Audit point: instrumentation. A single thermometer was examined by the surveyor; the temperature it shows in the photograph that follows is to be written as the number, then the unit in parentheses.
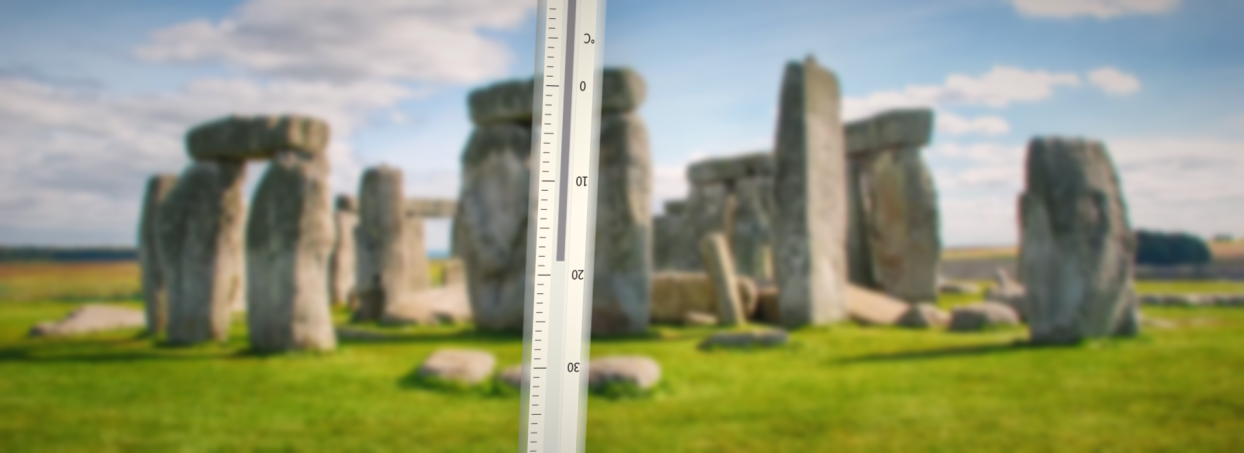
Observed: 18.5 (°C)
